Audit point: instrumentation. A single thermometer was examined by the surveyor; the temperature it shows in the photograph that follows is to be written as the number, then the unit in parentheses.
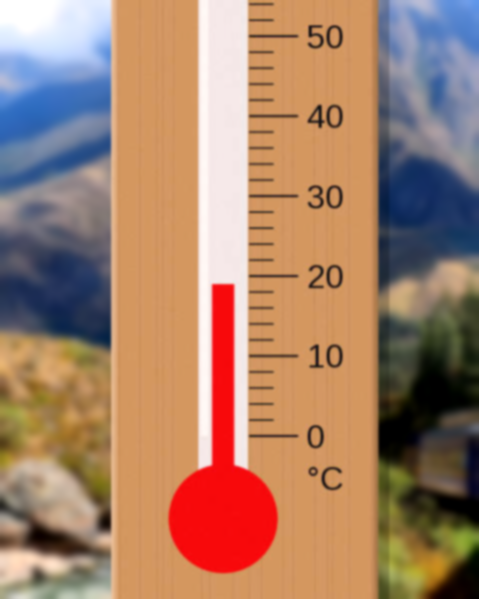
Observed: 19 (°C)
